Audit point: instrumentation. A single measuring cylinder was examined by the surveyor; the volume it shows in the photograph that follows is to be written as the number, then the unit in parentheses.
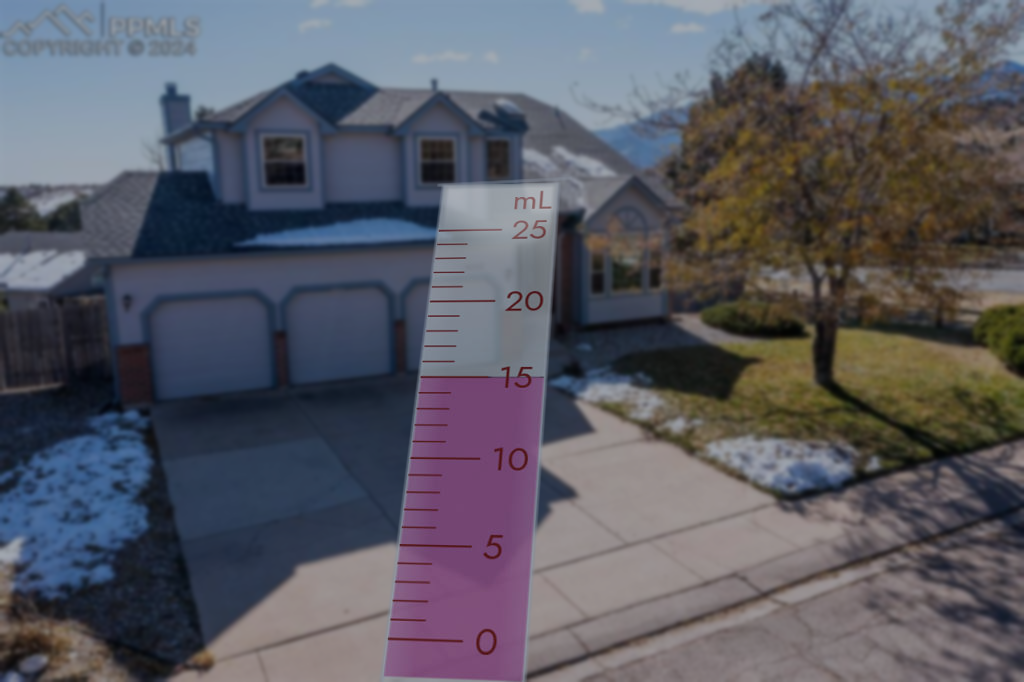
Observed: 15 (mL)
